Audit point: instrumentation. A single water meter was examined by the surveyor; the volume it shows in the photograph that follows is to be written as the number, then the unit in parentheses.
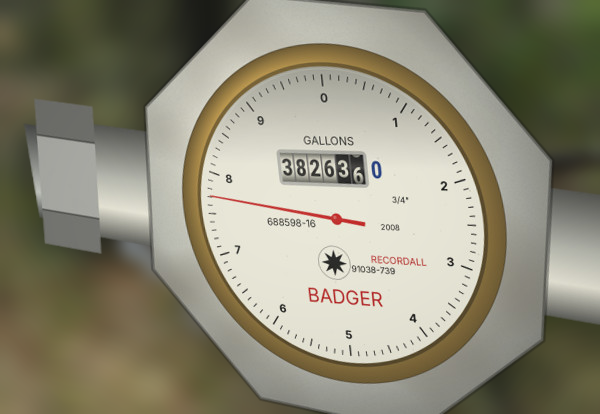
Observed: 3826357.7 (gal)
